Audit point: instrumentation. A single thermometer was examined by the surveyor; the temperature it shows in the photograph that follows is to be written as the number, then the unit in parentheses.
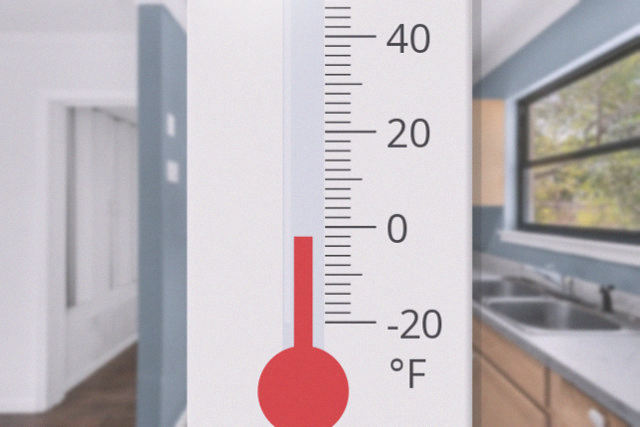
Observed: -2 (°F)
